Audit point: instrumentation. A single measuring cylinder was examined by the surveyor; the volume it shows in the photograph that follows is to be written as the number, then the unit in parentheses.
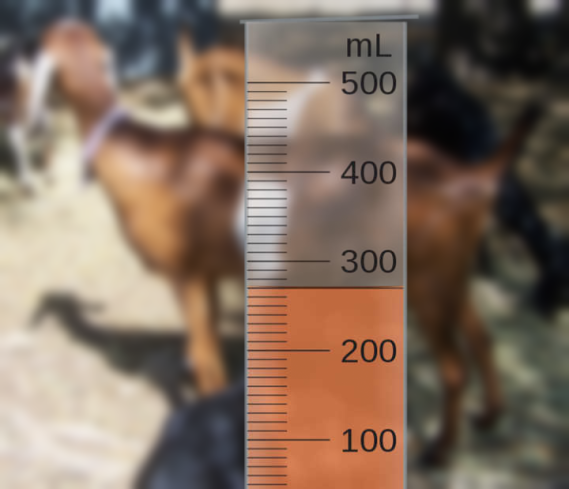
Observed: 270 (mL)
